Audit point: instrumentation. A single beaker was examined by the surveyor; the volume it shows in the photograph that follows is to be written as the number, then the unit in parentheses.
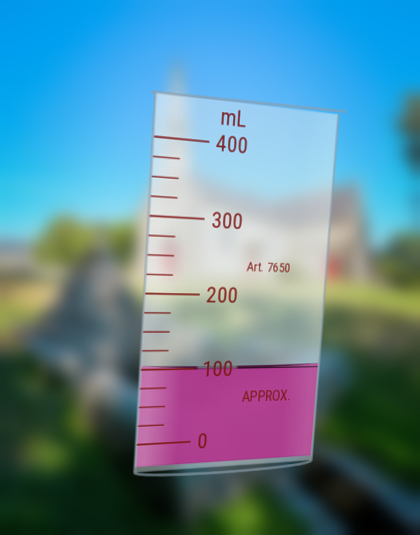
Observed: 100 (mL)
